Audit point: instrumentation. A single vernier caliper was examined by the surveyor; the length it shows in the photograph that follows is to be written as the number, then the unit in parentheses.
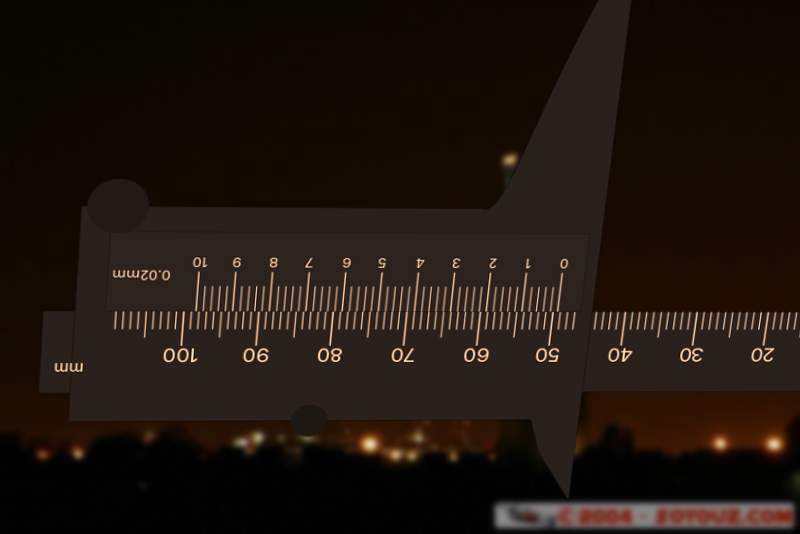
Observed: 49.4 (mm)
